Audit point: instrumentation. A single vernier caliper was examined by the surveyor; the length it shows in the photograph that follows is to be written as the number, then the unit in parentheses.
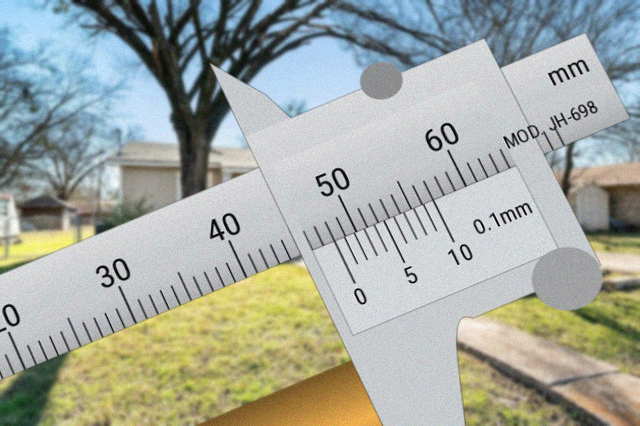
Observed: 48.0 (mm)
